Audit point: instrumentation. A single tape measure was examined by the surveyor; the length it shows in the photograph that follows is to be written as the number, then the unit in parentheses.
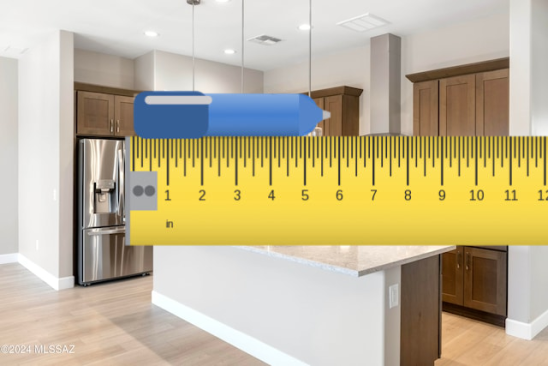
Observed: 5.75 (in)
